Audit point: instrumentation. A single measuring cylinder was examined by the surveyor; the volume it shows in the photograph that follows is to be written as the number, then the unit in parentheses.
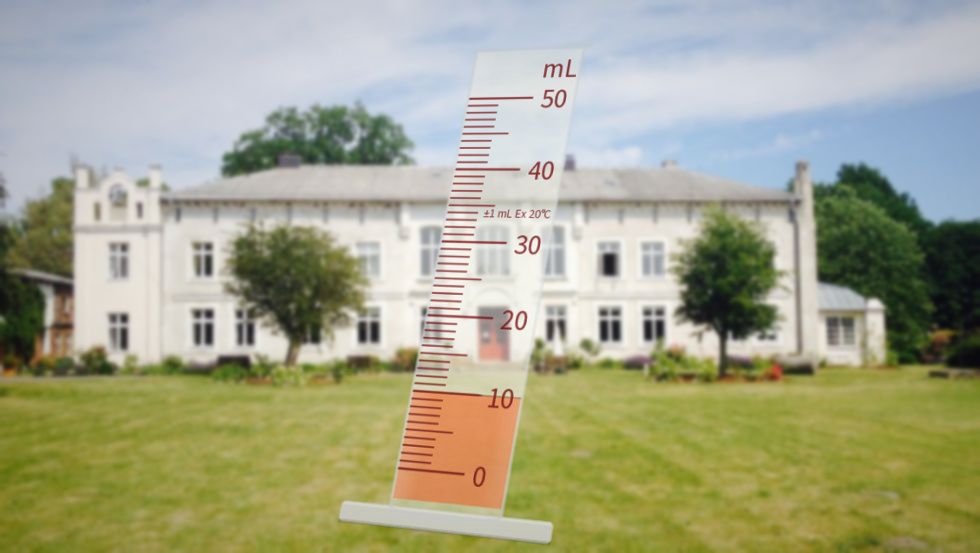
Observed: 10 (mL)
